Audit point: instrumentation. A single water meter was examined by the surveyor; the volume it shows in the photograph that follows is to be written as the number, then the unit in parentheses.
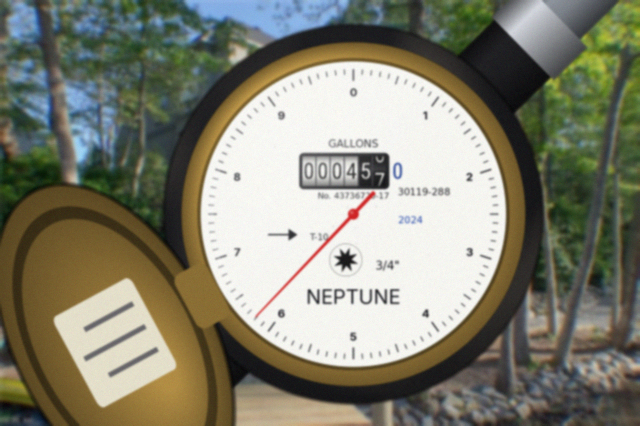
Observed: 4566.2 (gal)
